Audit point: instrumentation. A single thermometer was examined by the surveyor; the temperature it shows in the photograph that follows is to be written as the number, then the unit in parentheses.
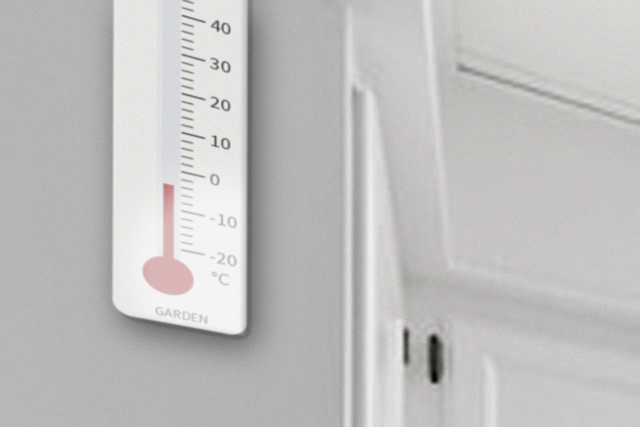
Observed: -4 (°C)
